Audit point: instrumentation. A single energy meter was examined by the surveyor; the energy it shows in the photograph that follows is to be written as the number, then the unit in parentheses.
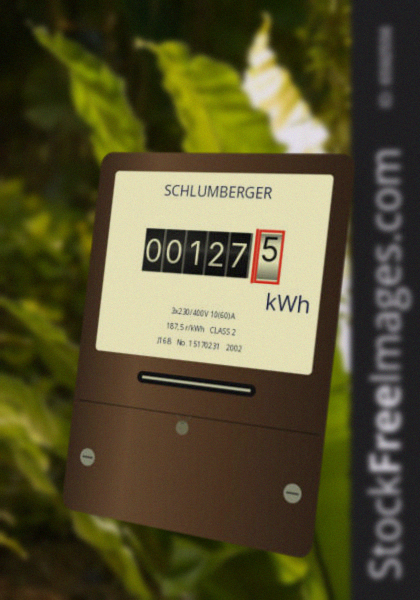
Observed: 127.5 (kWh)
